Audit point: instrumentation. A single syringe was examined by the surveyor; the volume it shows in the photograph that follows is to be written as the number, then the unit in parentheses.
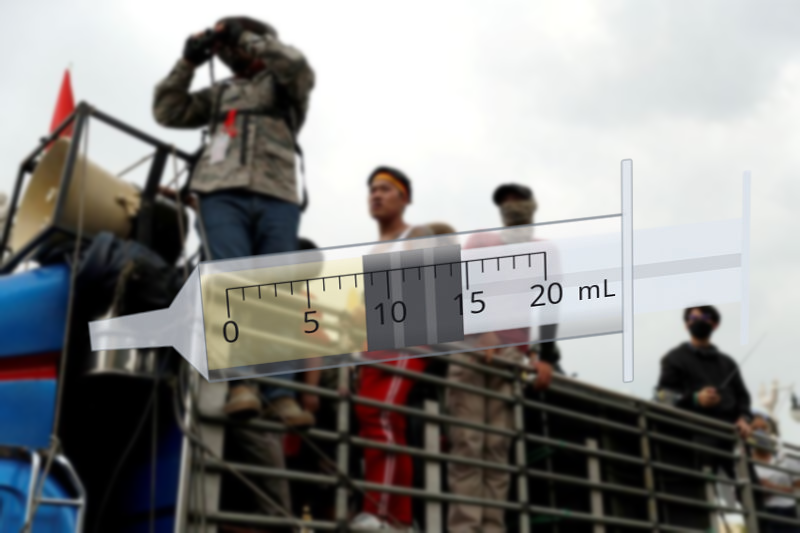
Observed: 8.5 (mL)
